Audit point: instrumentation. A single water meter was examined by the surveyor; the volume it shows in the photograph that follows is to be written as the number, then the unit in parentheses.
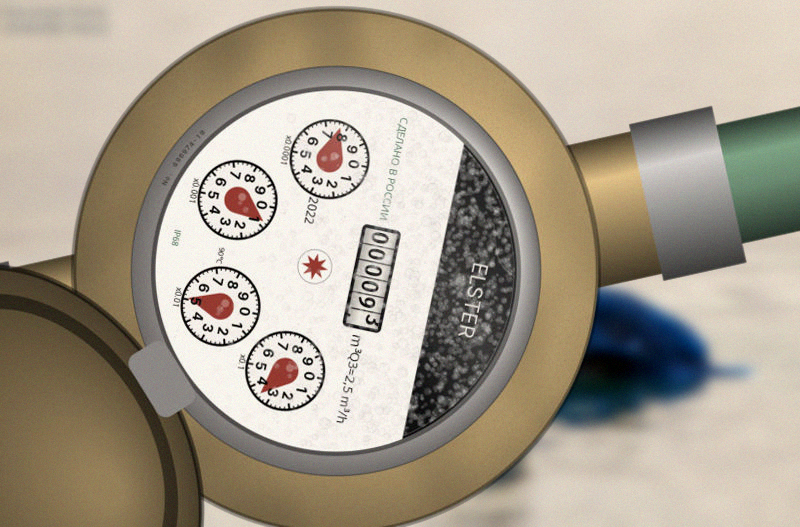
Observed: 93.3507 (m³)
